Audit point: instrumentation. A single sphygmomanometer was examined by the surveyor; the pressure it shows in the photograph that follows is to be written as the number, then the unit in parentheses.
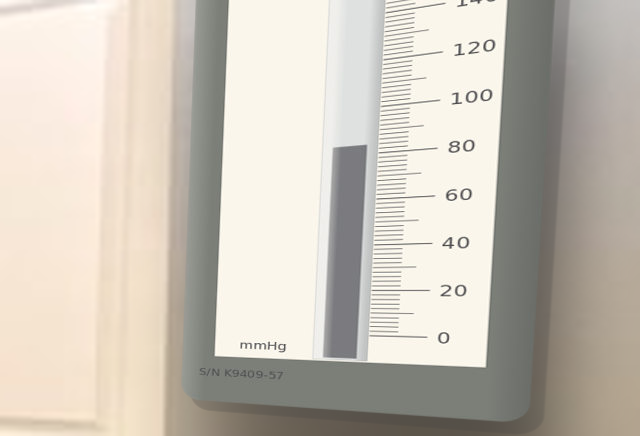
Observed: 84 (mmHg)
